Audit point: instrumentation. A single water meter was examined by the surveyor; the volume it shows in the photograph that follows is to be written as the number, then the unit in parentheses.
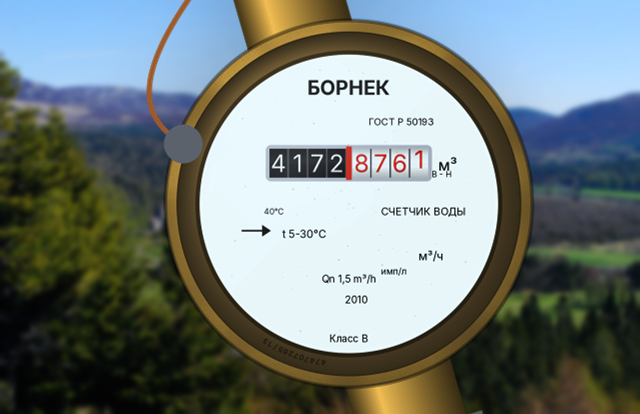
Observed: 4172.8761 (m³)
